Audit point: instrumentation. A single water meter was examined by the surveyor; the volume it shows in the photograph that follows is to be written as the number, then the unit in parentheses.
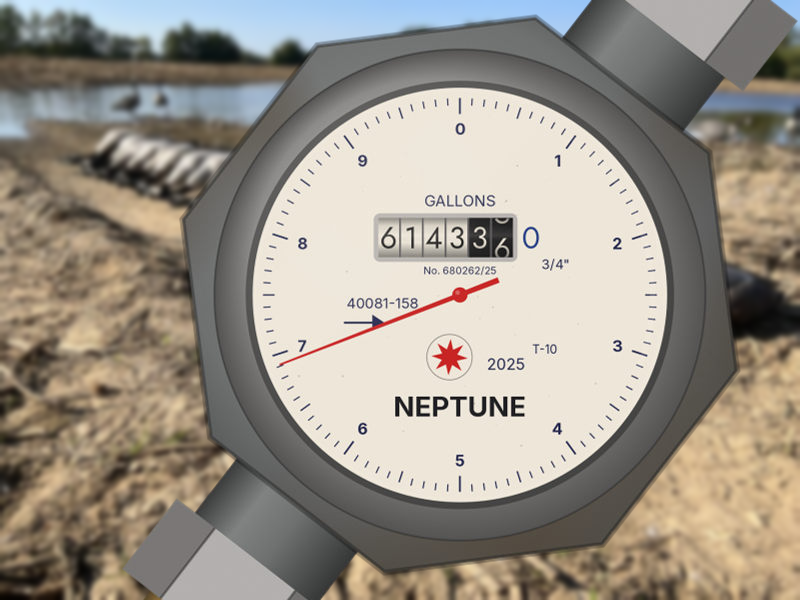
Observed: 6143356.9 (gal)
